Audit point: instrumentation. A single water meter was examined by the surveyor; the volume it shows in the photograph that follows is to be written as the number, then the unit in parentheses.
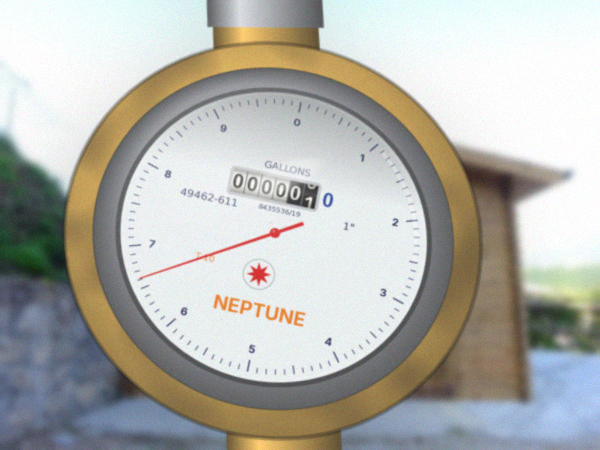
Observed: 6.6 (gal)
